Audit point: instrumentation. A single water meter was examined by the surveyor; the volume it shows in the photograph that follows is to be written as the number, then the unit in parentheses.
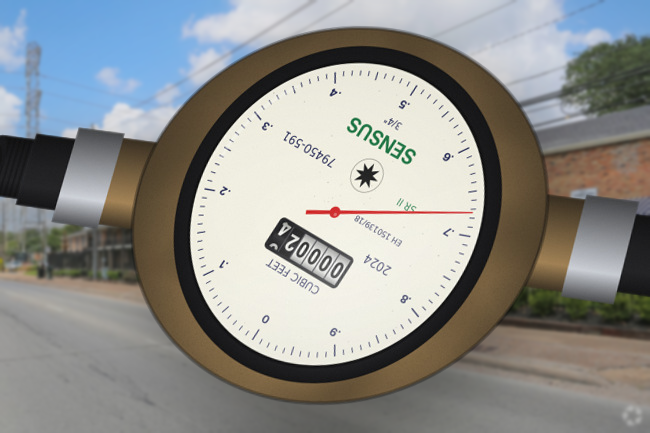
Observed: 23.67 (ft³)
